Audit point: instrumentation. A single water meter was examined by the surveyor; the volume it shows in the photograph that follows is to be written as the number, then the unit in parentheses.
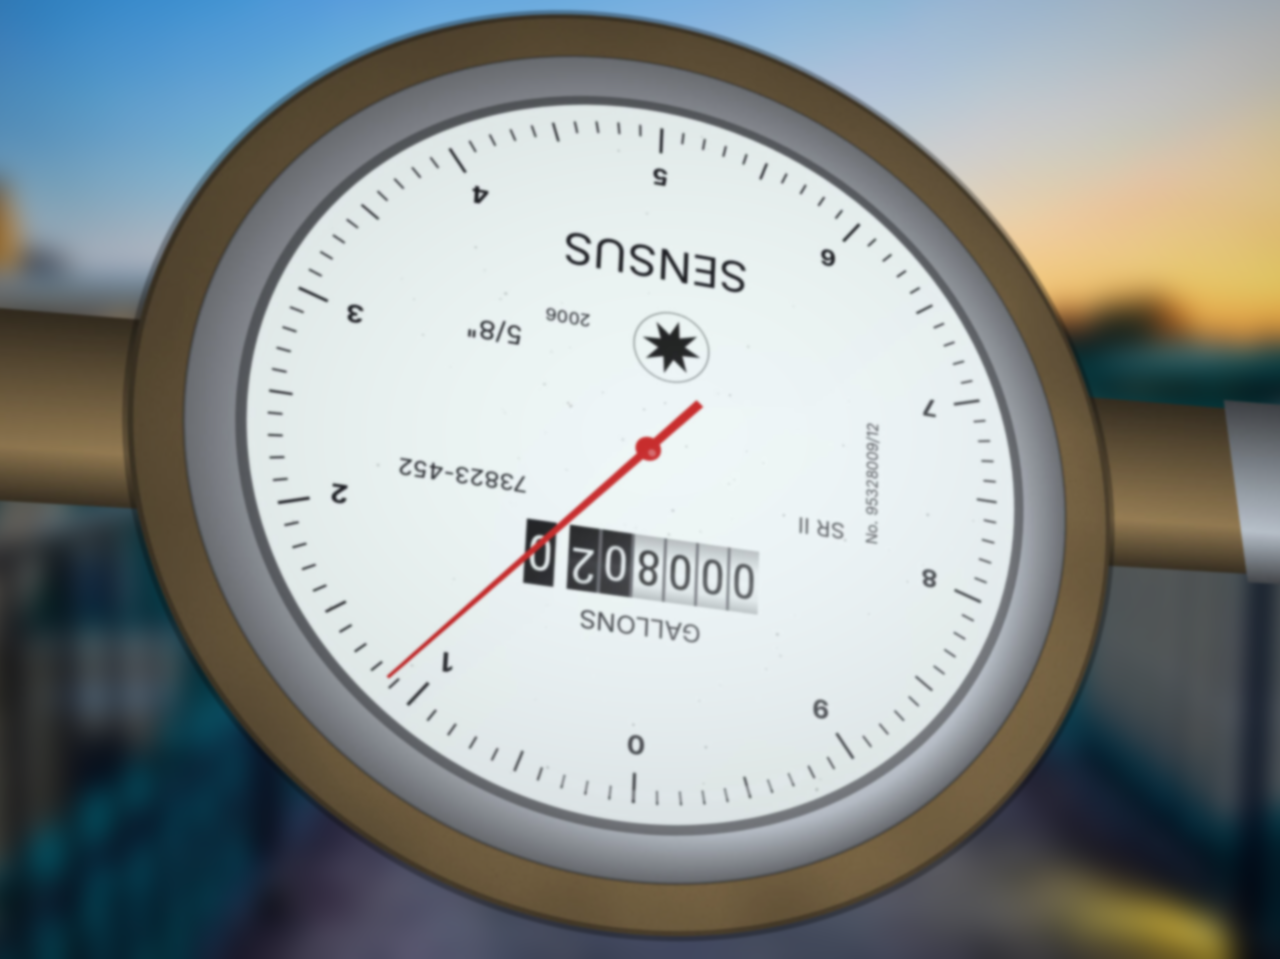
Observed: 8021.1 (gal)
